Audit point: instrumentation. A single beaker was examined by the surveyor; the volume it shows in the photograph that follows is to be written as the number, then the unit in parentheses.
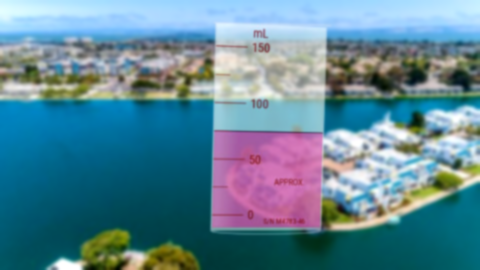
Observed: 75 (mL)
